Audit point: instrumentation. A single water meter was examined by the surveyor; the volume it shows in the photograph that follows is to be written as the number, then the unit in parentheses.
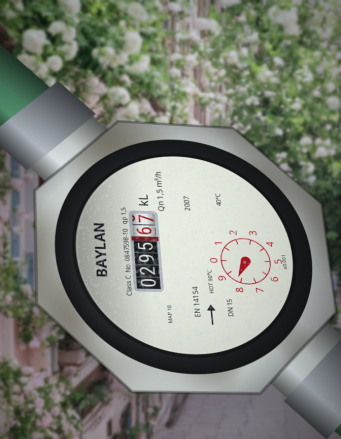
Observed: 295.668 (kL)
